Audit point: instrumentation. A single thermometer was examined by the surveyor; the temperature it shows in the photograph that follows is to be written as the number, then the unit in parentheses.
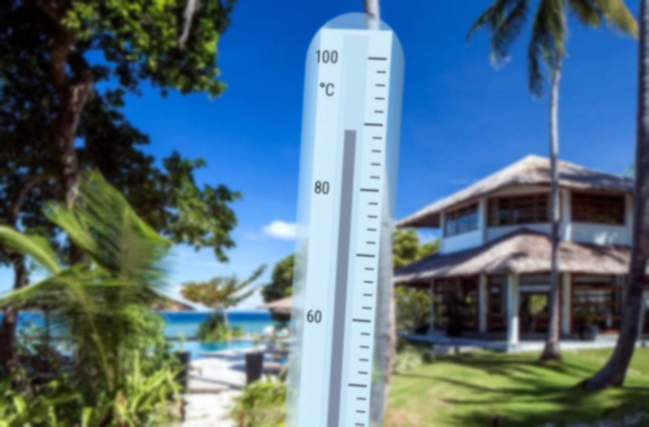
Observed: 89 (°C)
